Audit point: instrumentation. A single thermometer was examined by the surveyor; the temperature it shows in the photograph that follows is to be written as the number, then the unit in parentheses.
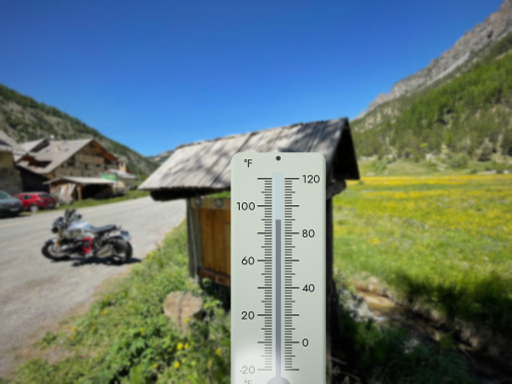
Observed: 90 (°F)
